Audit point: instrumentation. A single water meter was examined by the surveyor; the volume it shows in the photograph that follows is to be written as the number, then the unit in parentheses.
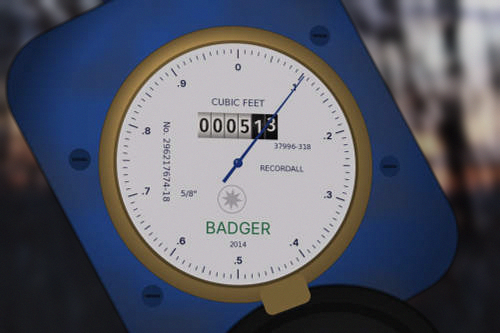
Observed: 513.10 (ft³)
